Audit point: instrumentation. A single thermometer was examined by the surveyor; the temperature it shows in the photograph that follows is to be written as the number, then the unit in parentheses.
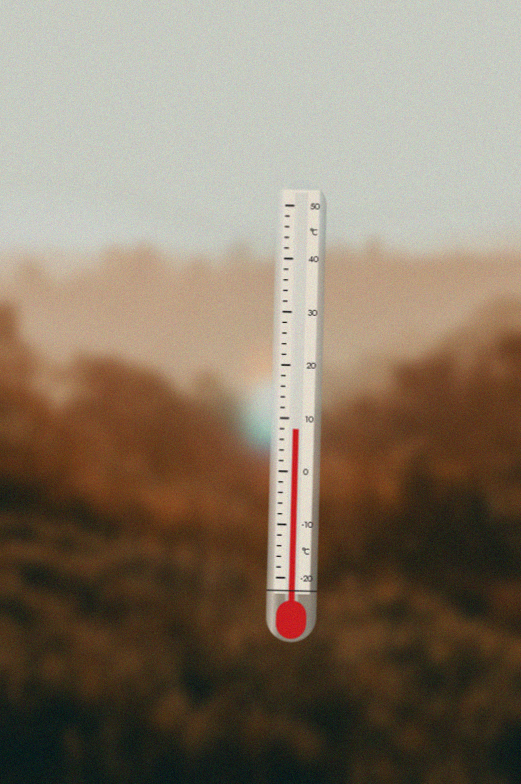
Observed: 8 (°C)
